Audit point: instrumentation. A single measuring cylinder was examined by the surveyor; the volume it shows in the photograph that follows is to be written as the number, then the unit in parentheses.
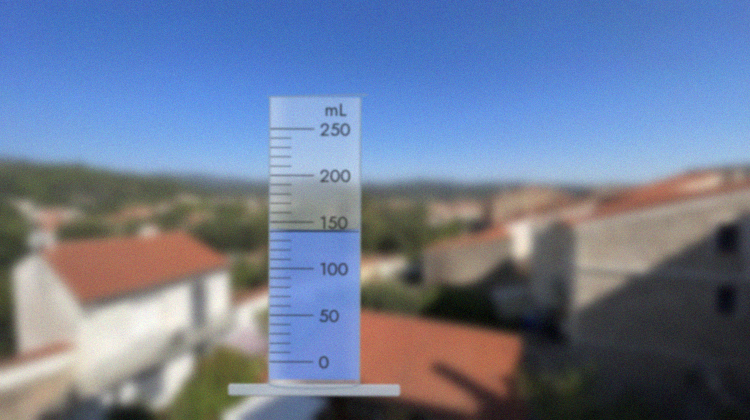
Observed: 140 (mL)
